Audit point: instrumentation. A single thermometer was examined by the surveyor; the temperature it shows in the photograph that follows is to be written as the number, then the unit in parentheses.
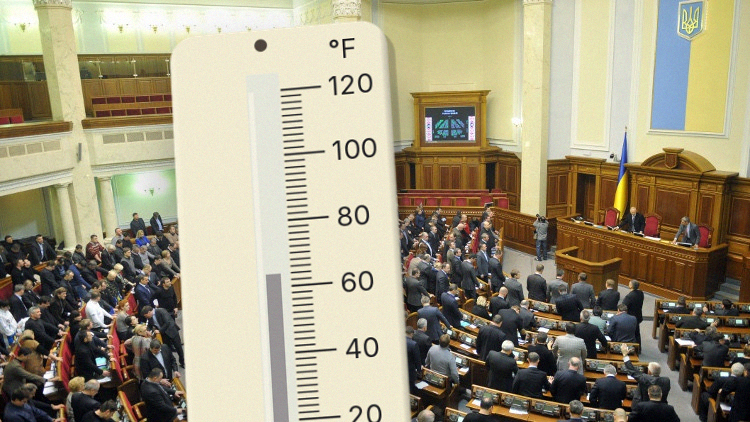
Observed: 64 (°F)
